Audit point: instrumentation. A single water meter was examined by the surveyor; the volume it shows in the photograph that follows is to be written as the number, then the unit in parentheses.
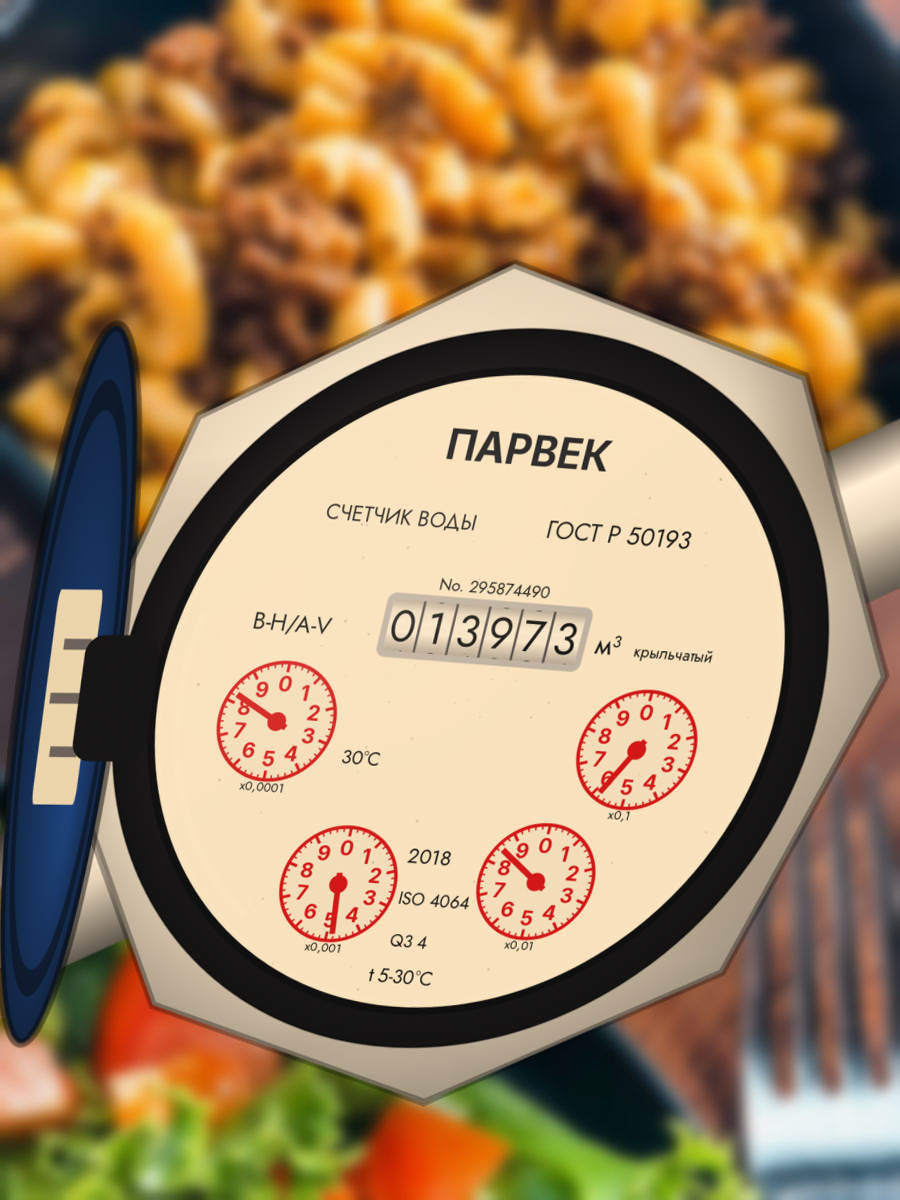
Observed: 13973.5848 (m³)
